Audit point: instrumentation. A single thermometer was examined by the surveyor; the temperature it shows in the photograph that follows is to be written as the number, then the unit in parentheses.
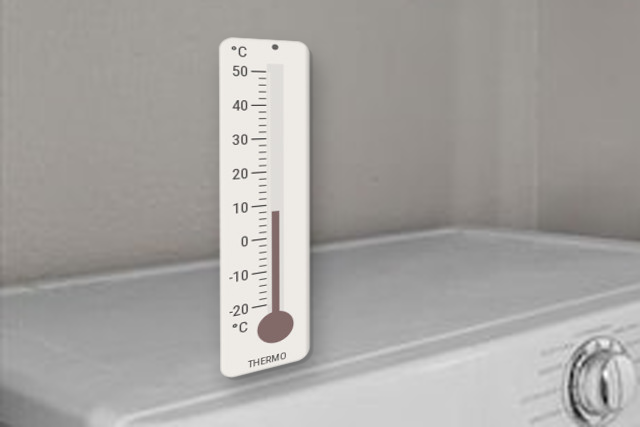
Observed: 8 (°C)
